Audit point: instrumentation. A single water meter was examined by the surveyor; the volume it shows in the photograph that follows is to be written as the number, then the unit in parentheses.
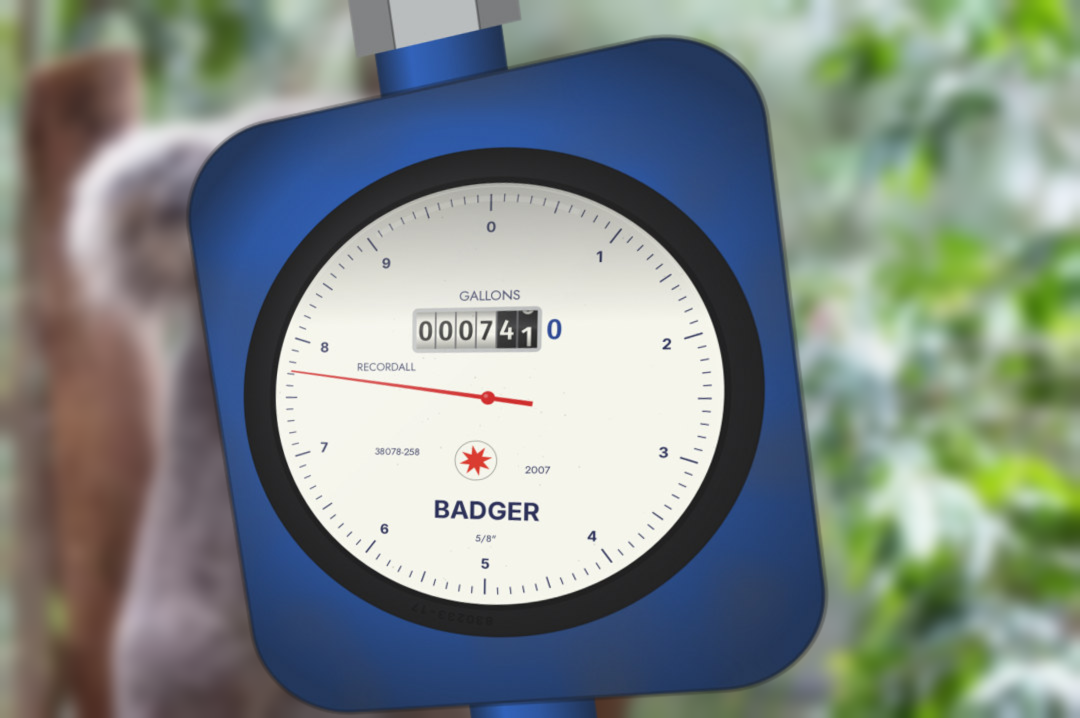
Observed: 7407.7 (gal)
